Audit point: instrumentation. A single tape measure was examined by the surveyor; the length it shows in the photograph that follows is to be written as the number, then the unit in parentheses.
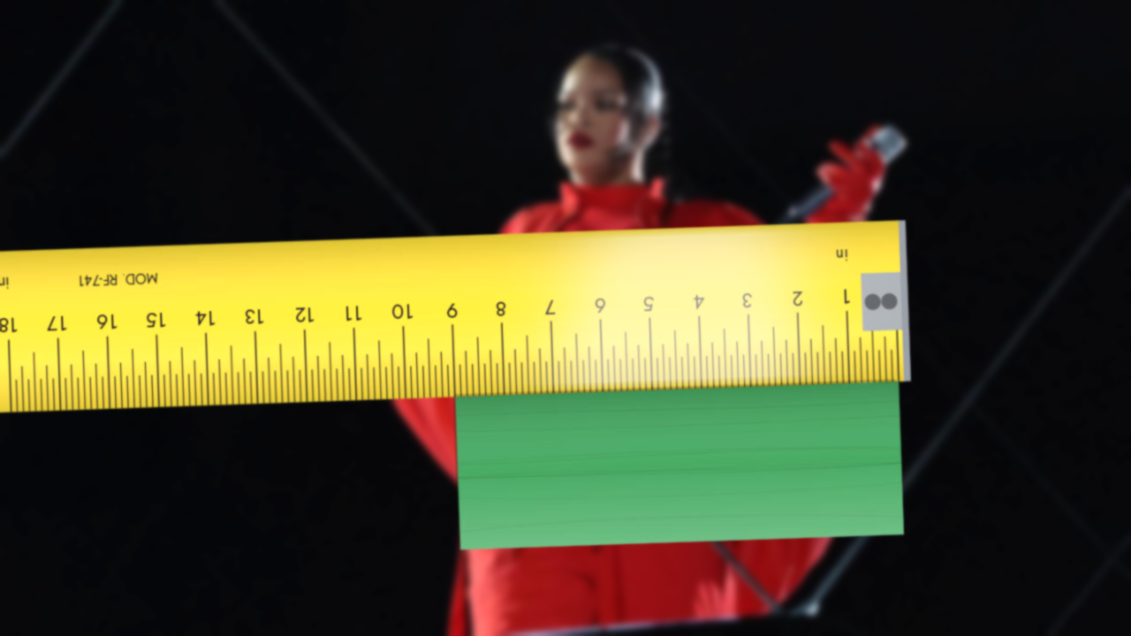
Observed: 9 (in)
